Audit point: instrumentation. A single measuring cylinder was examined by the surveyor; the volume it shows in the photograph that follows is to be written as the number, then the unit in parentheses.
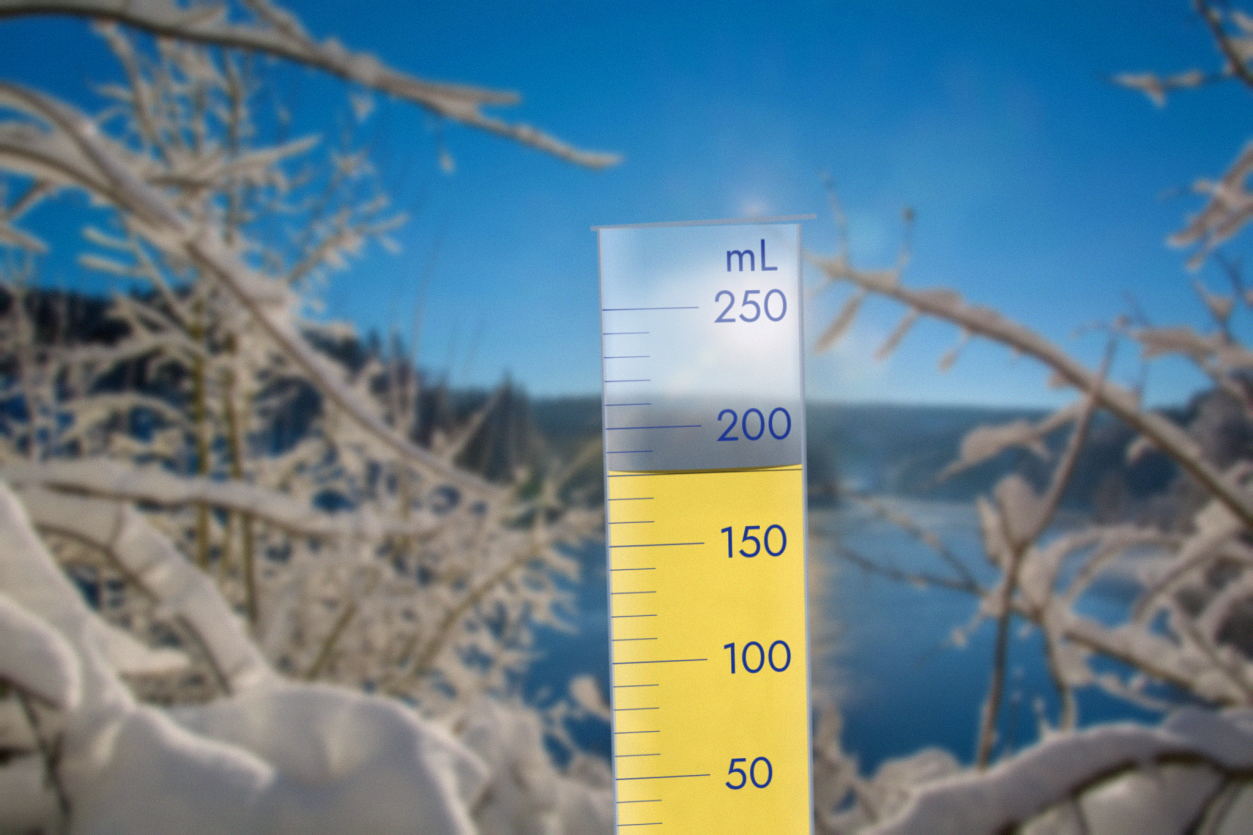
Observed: 180 (mL)
